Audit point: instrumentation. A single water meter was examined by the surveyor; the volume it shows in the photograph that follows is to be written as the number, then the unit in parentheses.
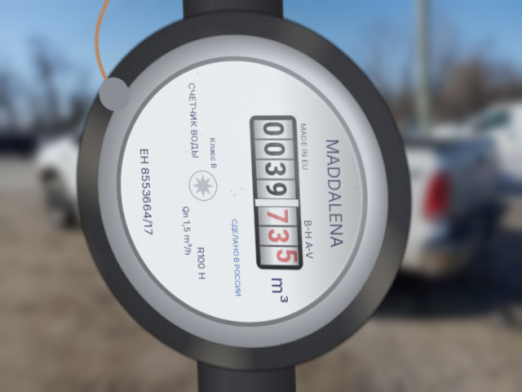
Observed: 39.735 (m³)
